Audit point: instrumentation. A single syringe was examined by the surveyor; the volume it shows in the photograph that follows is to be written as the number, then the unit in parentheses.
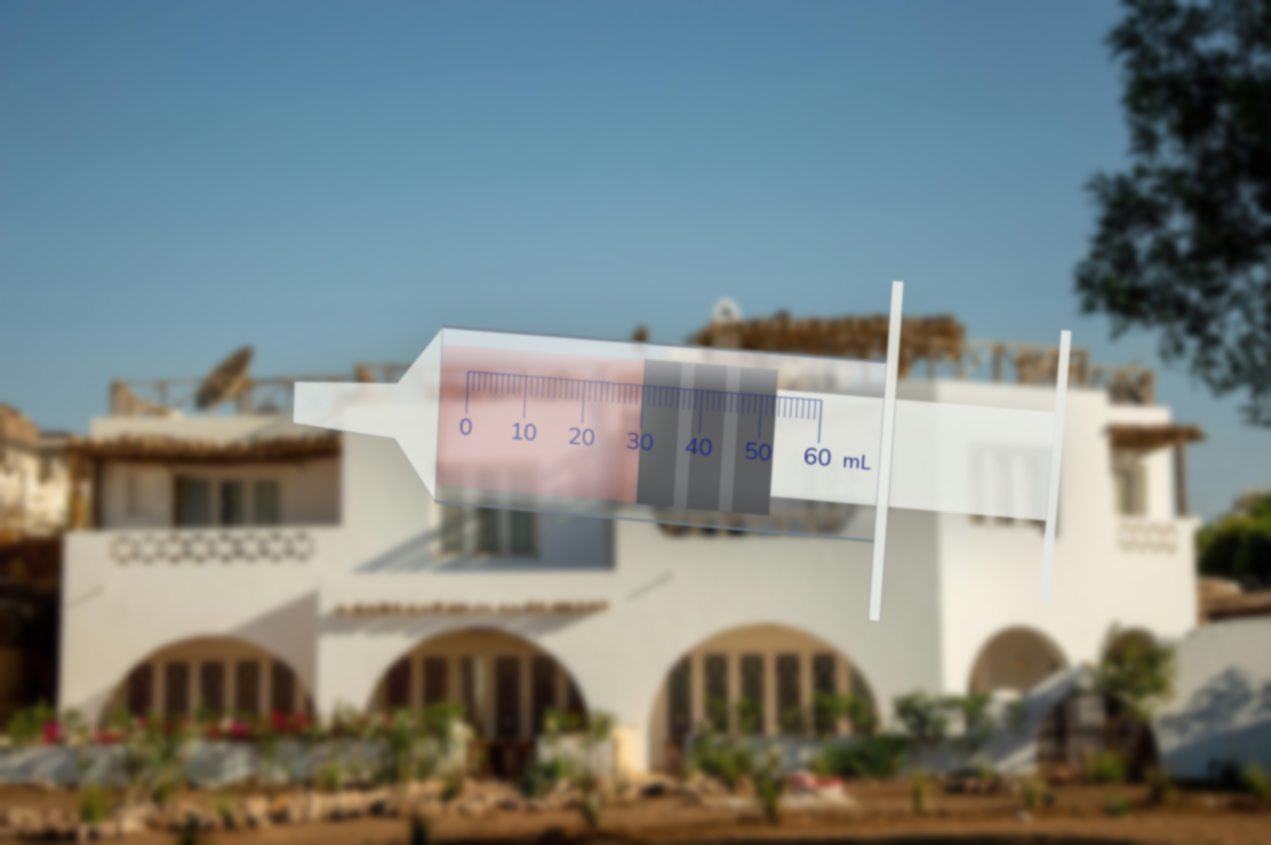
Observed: 30 (mL)
